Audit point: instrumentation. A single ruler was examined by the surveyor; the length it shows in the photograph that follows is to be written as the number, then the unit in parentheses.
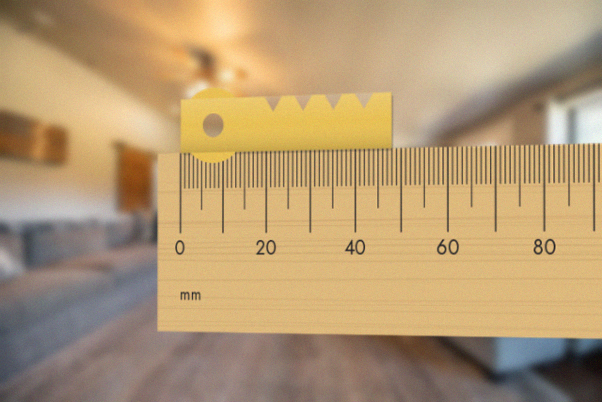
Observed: 48 (mm)
